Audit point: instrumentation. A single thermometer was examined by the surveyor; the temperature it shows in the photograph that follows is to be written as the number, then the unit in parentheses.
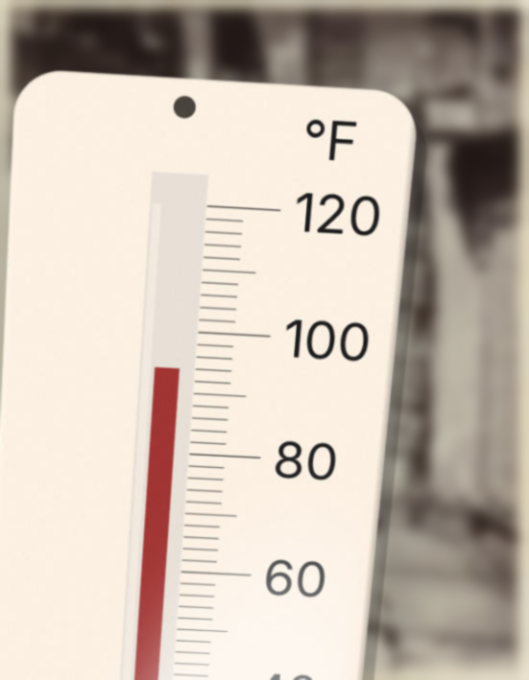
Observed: 94 (°F)
